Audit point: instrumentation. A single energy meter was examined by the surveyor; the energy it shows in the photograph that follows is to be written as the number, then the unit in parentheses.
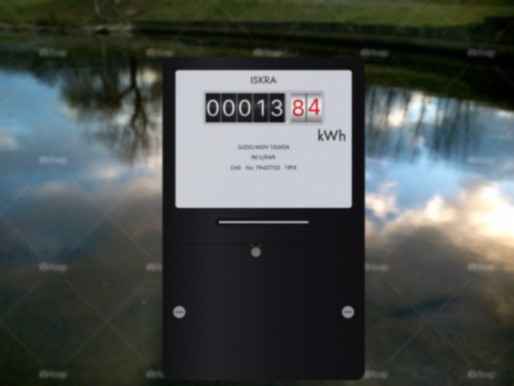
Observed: 13.84 (kWh)
